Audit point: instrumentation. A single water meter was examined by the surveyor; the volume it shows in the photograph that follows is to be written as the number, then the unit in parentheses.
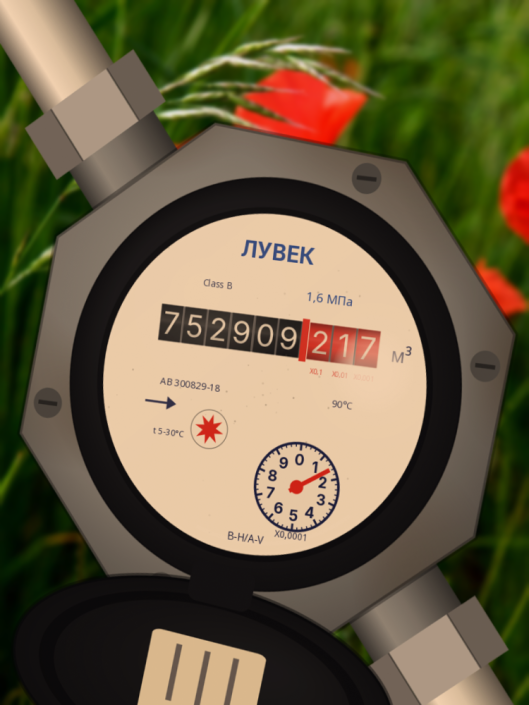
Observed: 752909.2171 (m³)
